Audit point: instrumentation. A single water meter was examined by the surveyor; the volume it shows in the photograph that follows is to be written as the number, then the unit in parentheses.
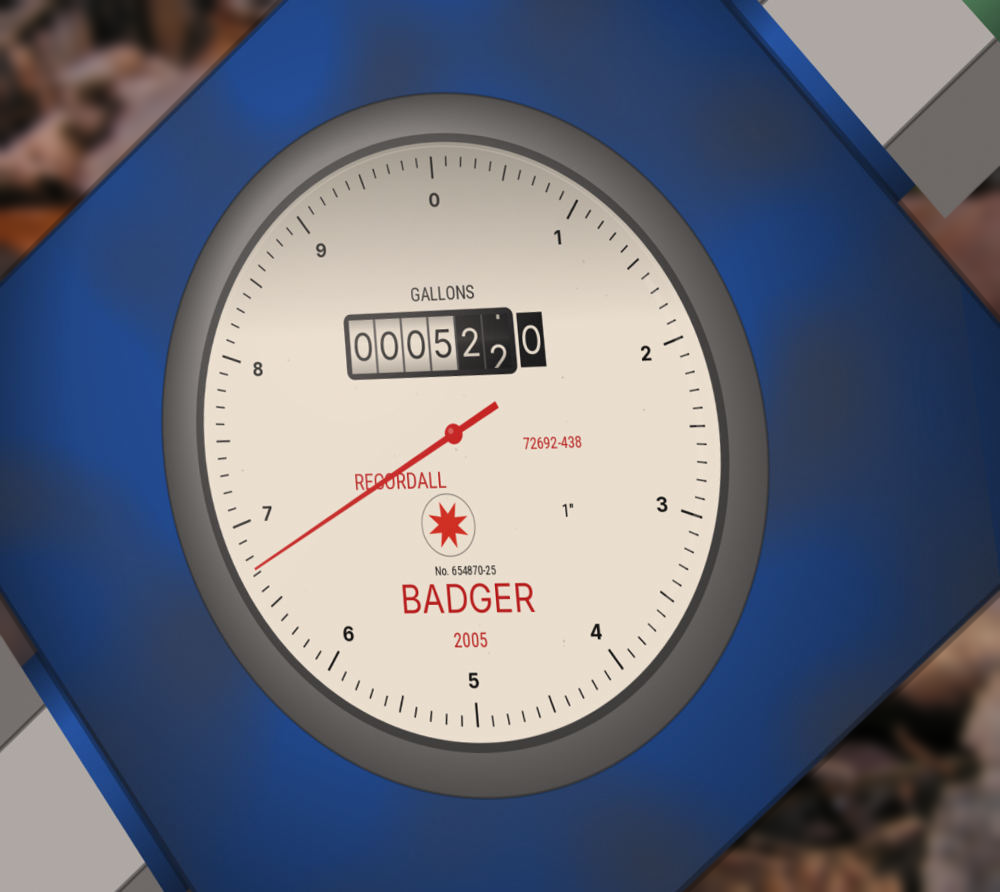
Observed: 5216.7 (gal)
